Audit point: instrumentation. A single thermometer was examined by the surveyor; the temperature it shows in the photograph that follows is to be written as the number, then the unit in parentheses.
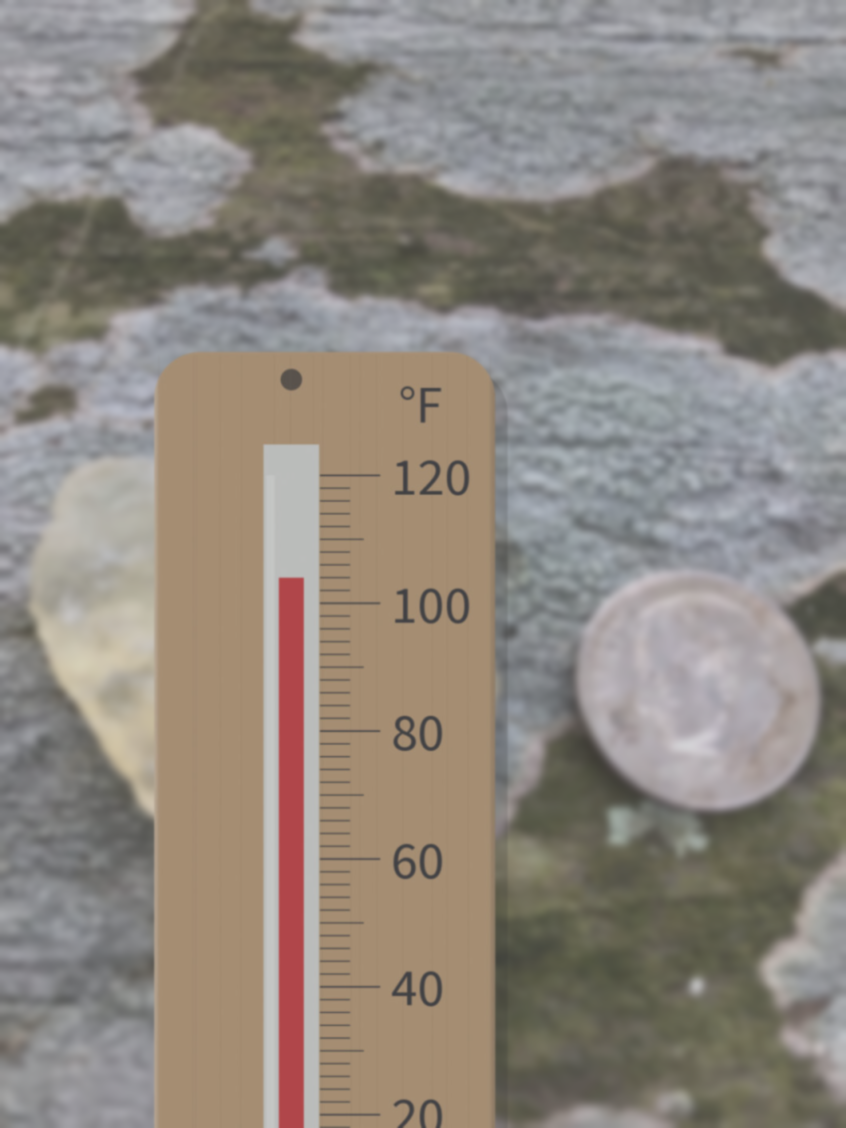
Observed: 104 (°F)
